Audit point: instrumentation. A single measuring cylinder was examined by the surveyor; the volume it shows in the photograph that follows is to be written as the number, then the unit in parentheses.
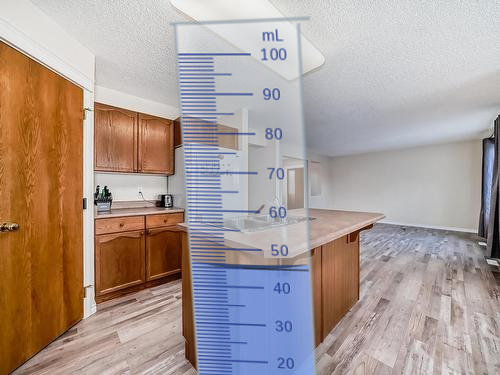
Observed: 45 (mL)
